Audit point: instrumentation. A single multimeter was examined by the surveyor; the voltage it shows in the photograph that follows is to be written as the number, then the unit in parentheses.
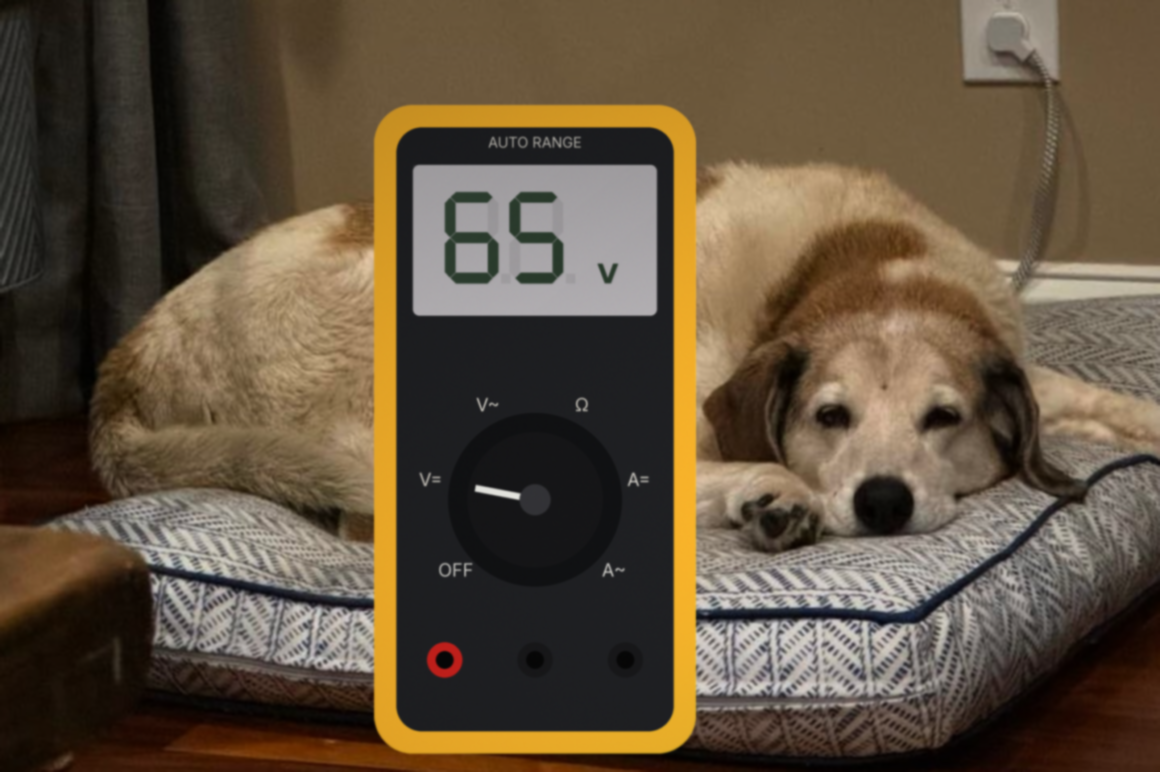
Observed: 65 (V)
